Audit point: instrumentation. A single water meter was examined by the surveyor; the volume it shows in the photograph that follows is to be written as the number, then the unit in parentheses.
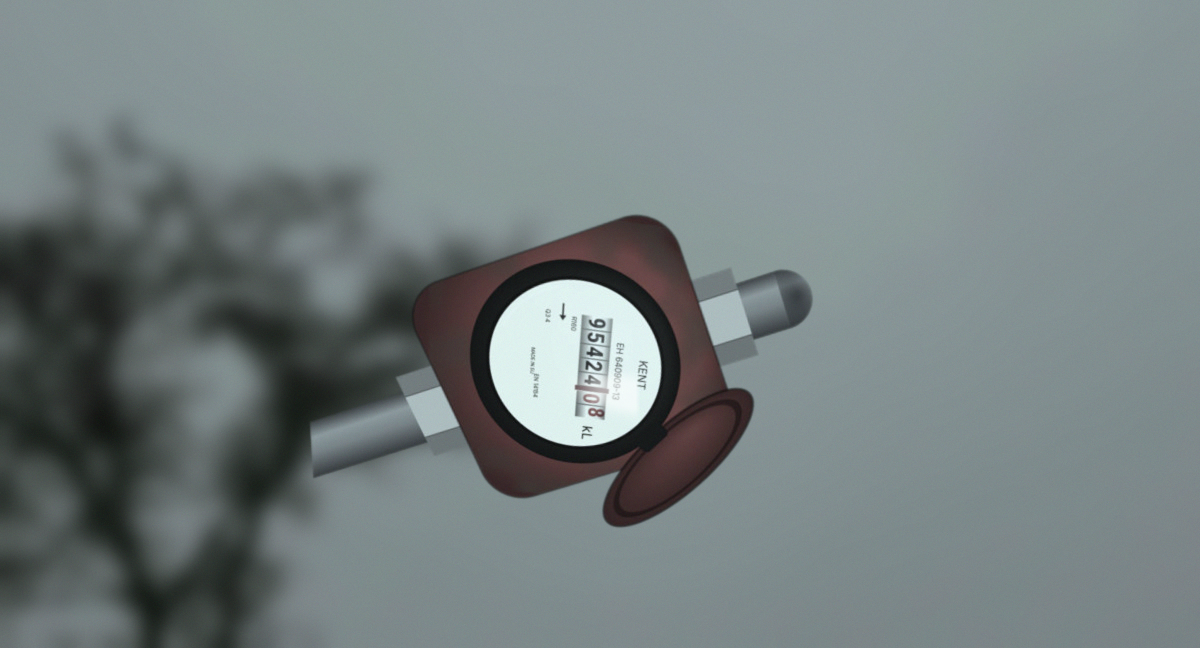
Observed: 95424.08 (kL)
